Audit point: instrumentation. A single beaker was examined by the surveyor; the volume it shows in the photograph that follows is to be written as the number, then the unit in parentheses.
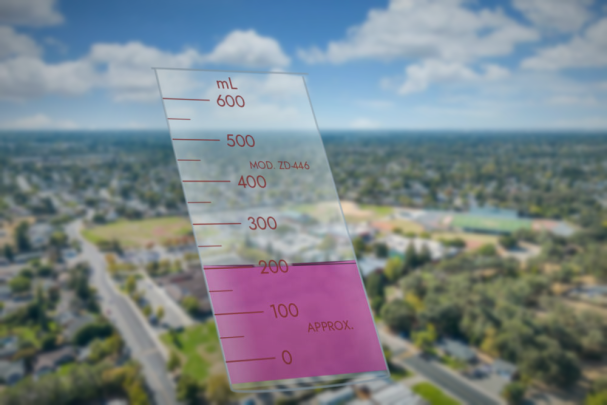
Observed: 200 (mL)
